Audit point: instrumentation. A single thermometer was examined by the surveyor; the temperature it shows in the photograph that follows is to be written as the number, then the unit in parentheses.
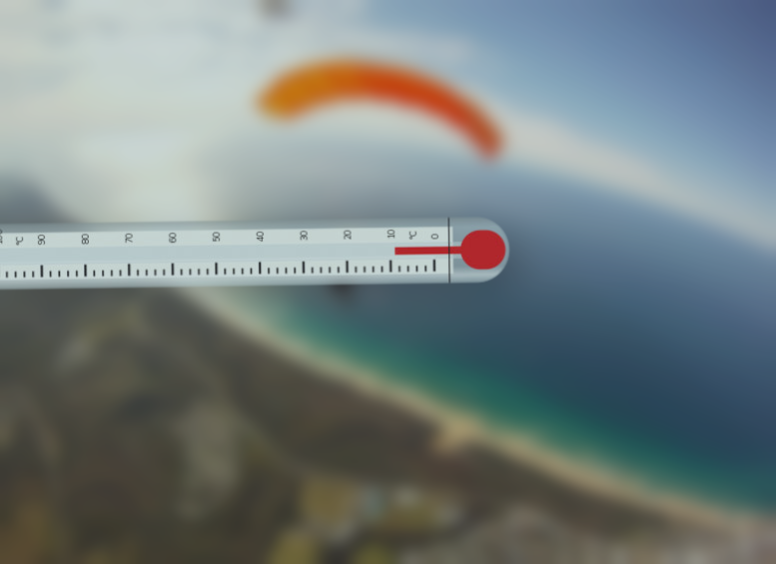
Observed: 9 (°C)
